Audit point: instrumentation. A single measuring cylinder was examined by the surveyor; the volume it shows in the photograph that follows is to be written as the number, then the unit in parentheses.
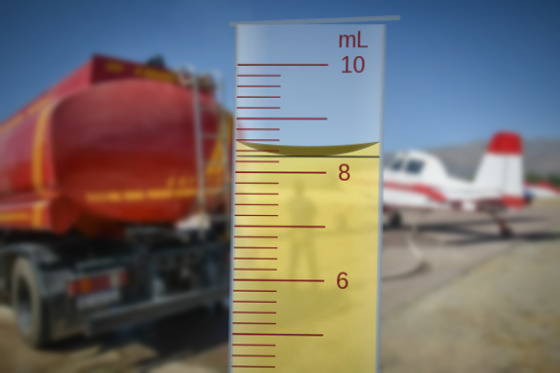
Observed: 8.3 (mL)
